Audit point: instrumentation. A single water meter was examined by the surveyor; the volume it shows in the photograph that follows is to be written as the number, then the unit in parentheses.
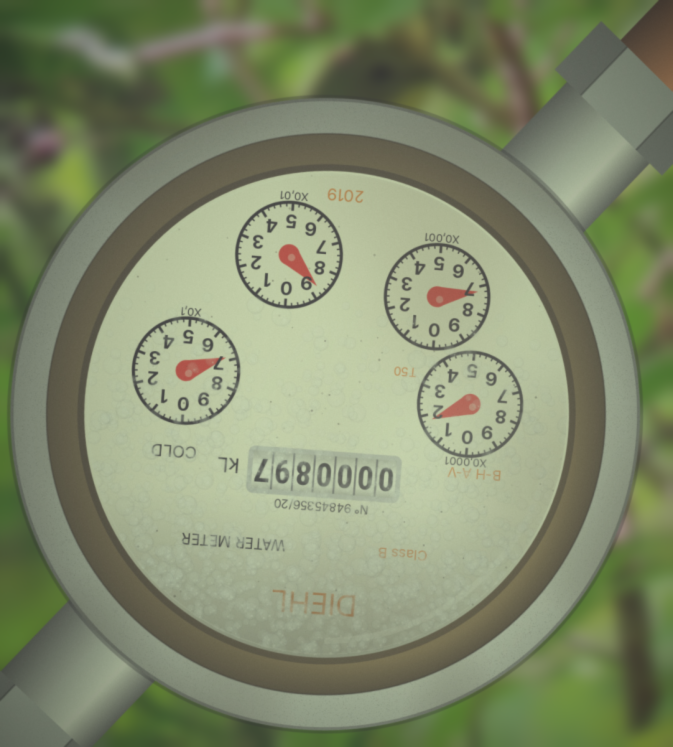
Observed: 897.6871 (kL)
